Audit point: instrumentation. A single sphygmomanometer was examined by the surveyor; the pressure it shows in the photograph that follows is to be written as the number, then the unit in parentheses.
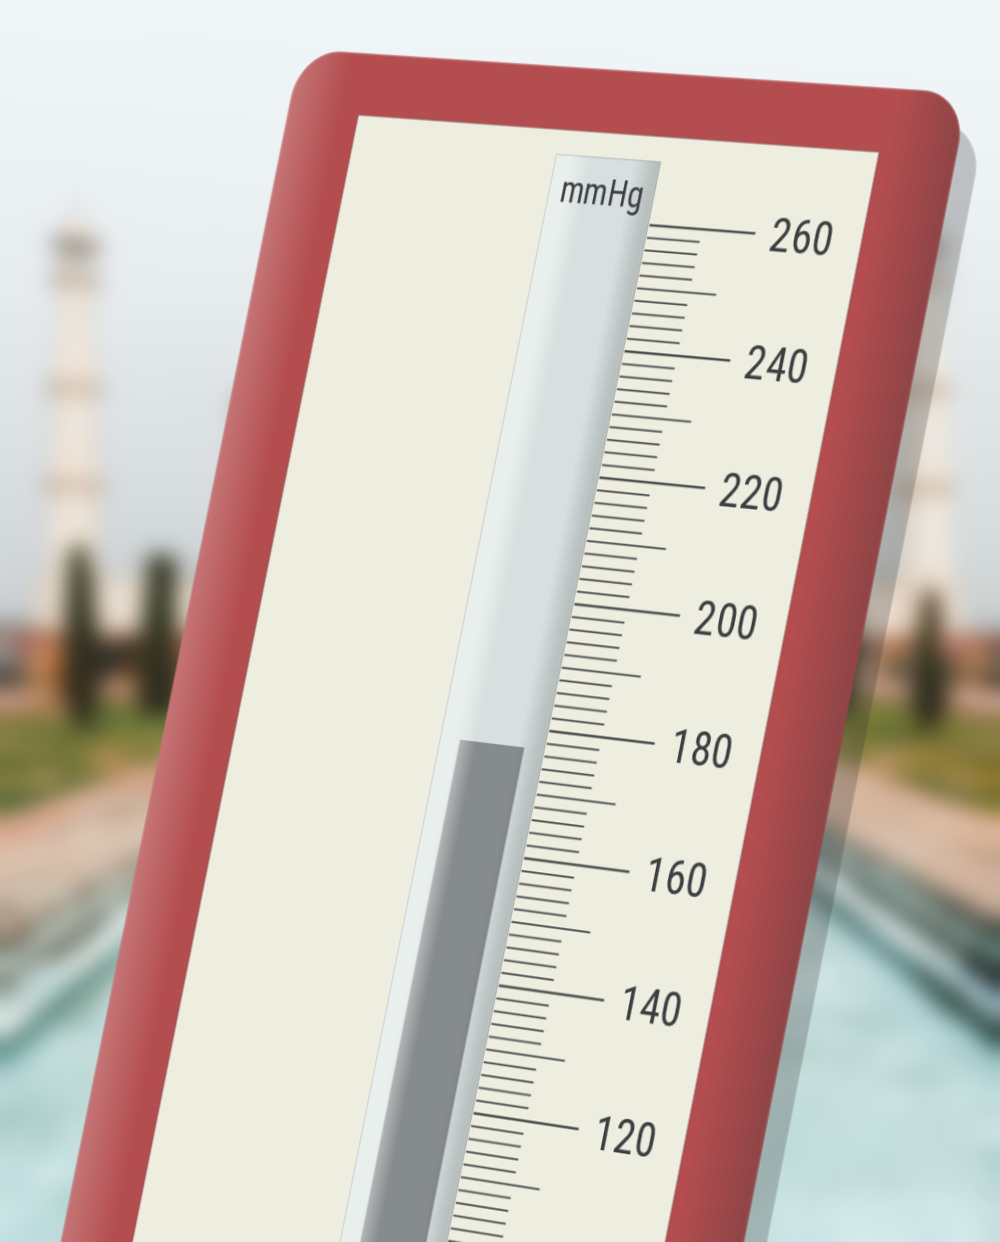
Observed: 177 (mmHg)
